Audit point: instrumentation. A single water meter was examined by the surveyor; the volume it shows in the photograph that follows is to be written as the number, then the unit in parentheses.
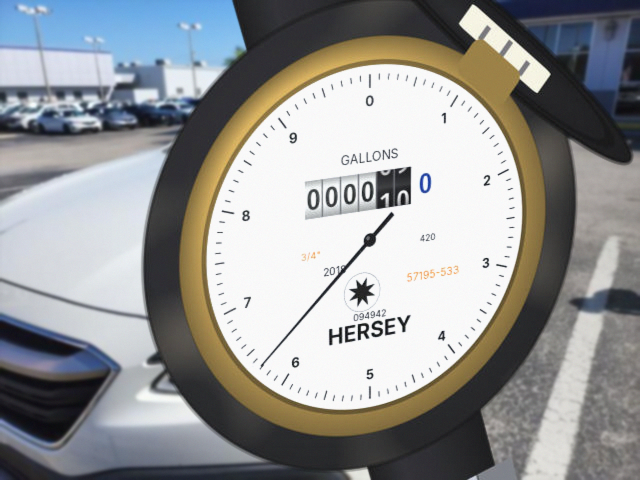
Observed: 96.3 (gal)
